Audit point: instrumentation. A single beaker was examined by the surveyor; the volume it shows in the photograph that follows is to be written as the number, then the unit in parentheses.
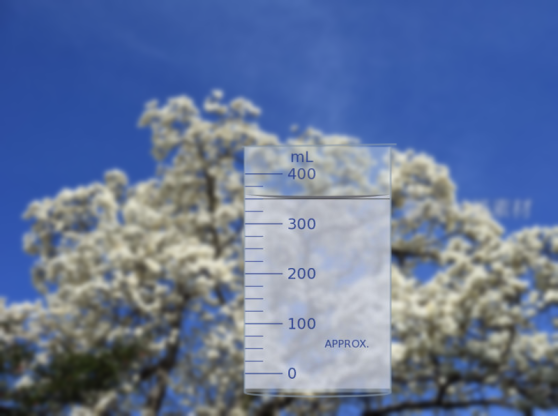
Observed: 350 (mL)
